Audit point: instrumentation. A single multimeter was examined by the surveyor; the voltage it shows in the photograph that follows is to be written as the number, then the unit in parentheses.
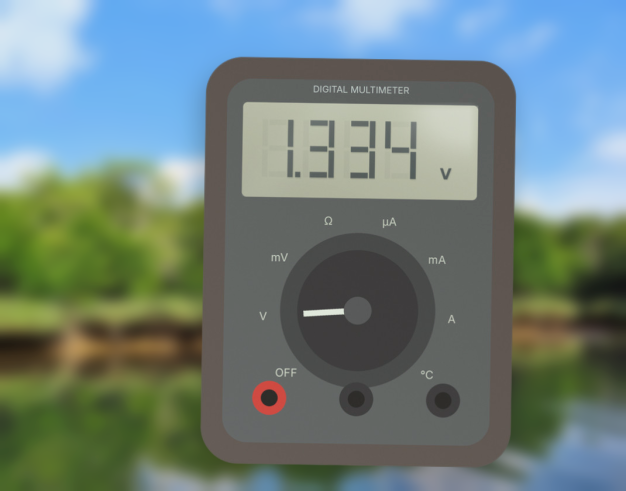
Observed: 1.334 (V)
